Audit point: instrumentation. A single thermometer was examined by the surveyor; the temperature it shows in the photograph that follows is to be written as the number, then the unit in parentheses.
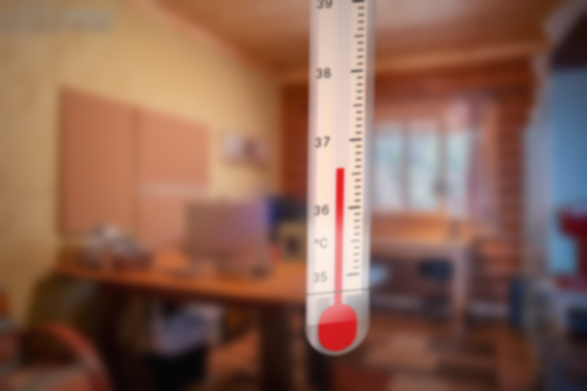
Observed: 36.6 (°C)
